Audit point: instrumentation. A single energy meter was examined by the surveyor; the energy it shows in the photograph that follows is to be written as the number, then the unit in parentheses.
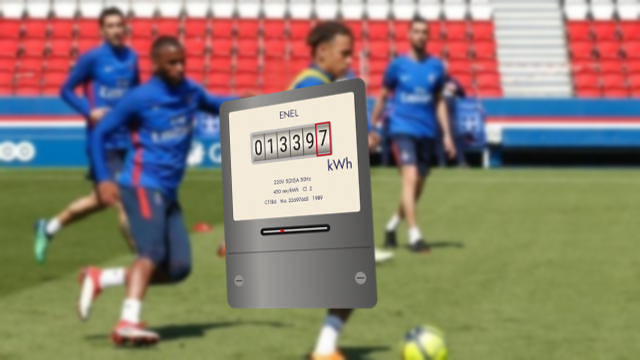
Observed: 1339.7 (kWh)
